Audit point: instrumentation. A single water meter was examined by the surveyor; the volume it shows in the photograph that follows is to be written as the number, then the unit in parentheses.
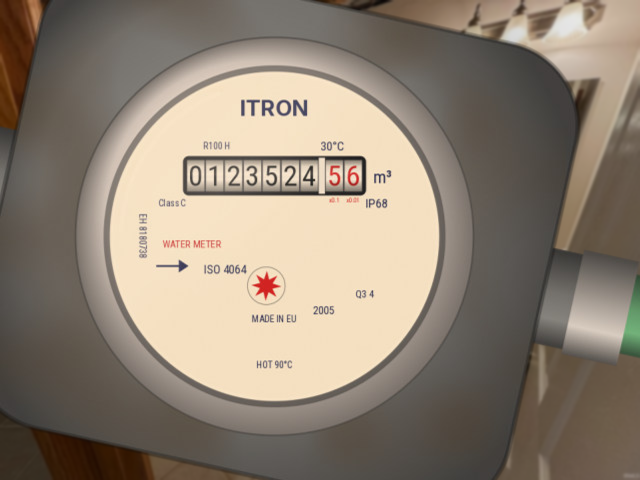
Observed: 123524.56 (m³)
